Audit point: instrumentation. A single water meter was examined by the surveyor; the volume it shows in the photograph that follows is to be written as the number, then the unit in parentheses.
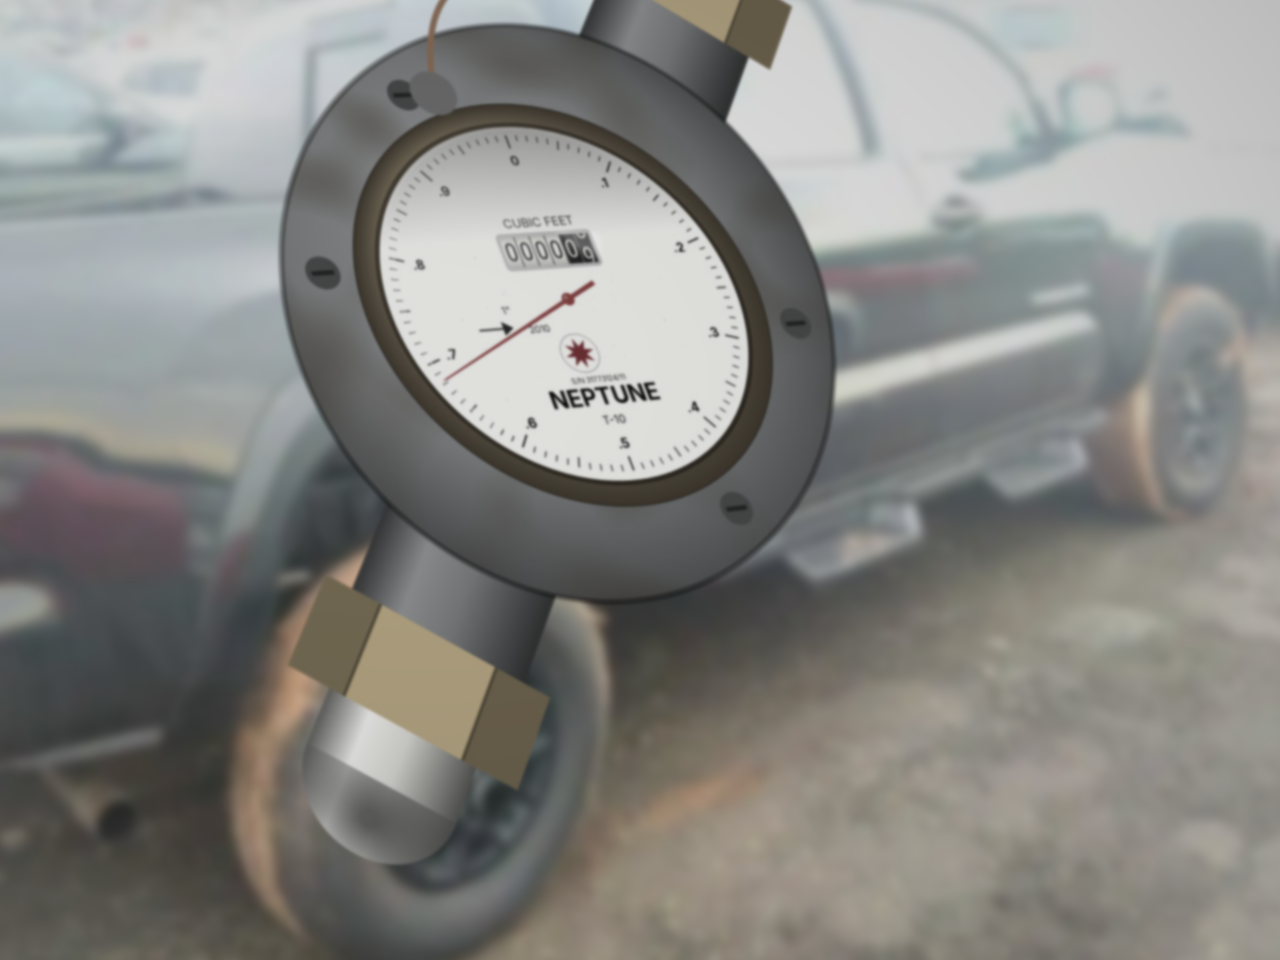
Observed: 8.68 (ft³)
